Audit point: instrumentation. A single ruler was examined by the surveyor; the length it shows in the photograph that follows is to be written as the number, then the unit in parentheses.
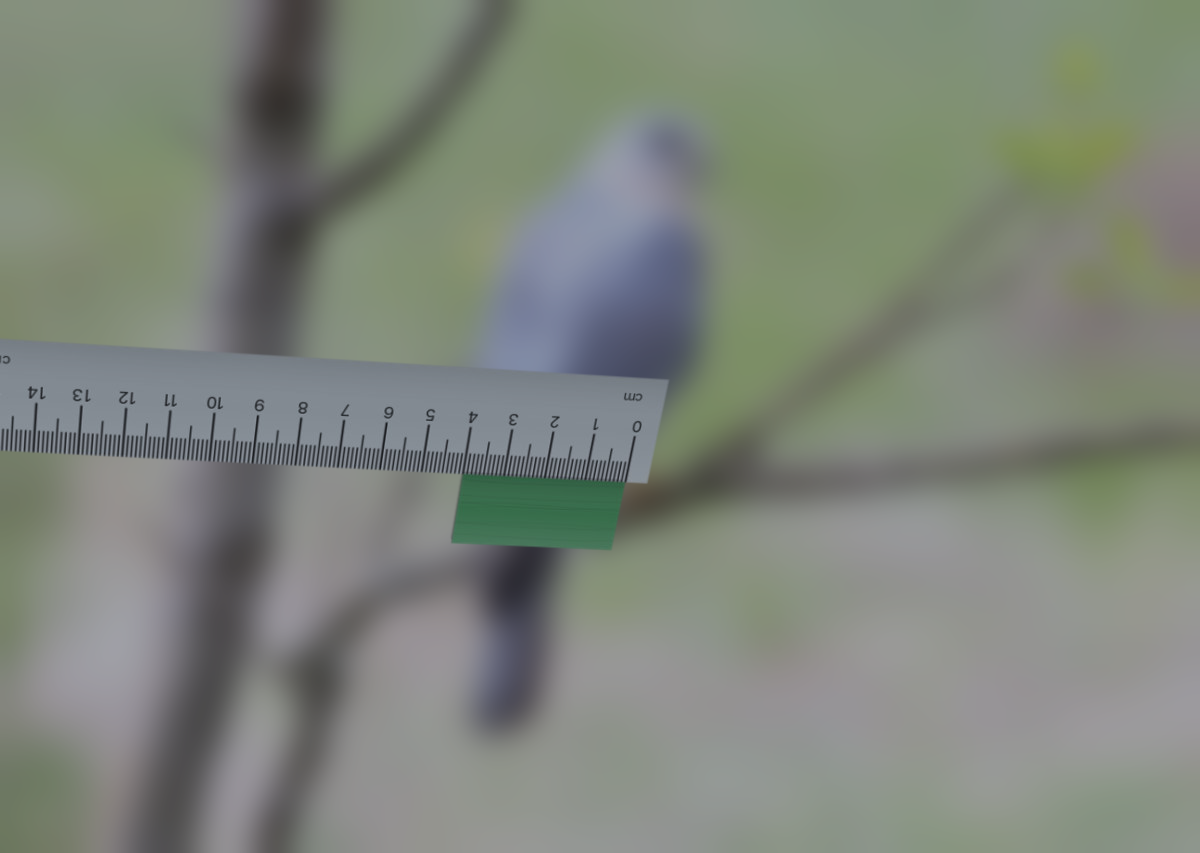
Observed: 4 (cm)
